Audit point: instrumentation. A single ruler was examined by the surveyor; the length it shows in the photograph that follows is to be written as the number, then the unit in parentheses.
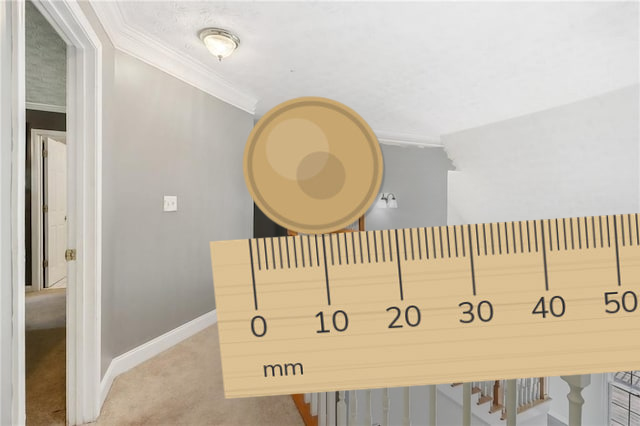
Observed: 19 (mm)
